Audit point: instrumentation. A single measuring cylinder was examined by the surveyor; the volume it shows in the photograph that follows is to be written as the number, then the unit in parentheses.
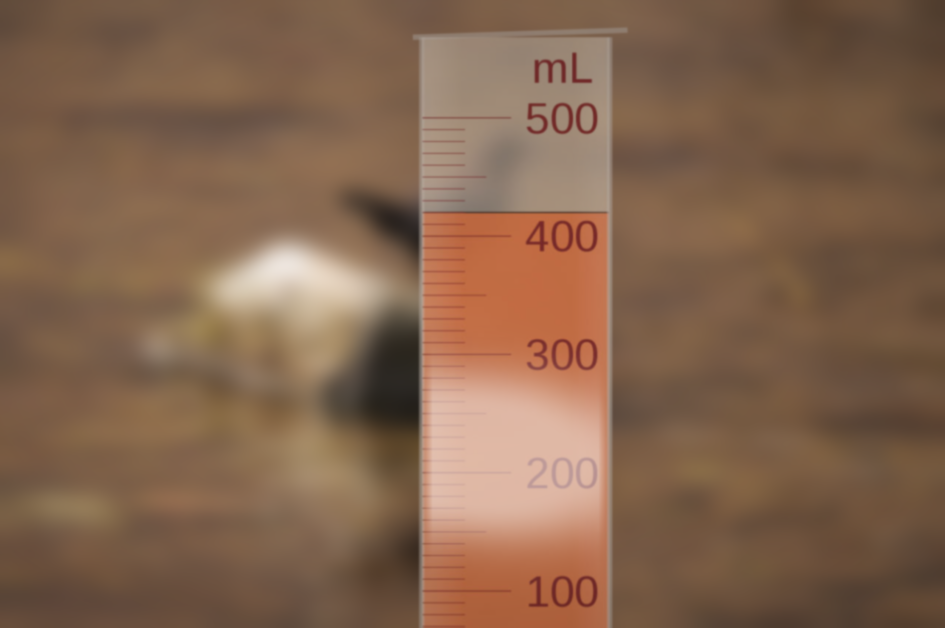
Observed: 420 (mL)
